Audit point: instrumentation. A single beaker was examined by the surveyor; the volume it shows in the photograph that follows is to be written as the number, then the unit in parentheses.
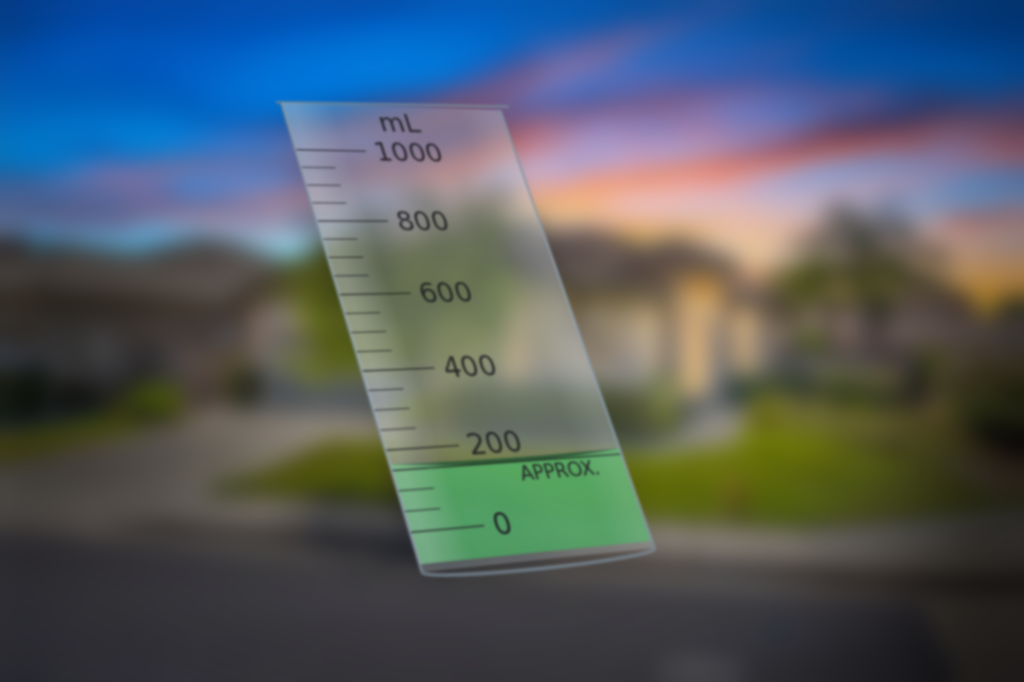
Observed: 150 (mL)
